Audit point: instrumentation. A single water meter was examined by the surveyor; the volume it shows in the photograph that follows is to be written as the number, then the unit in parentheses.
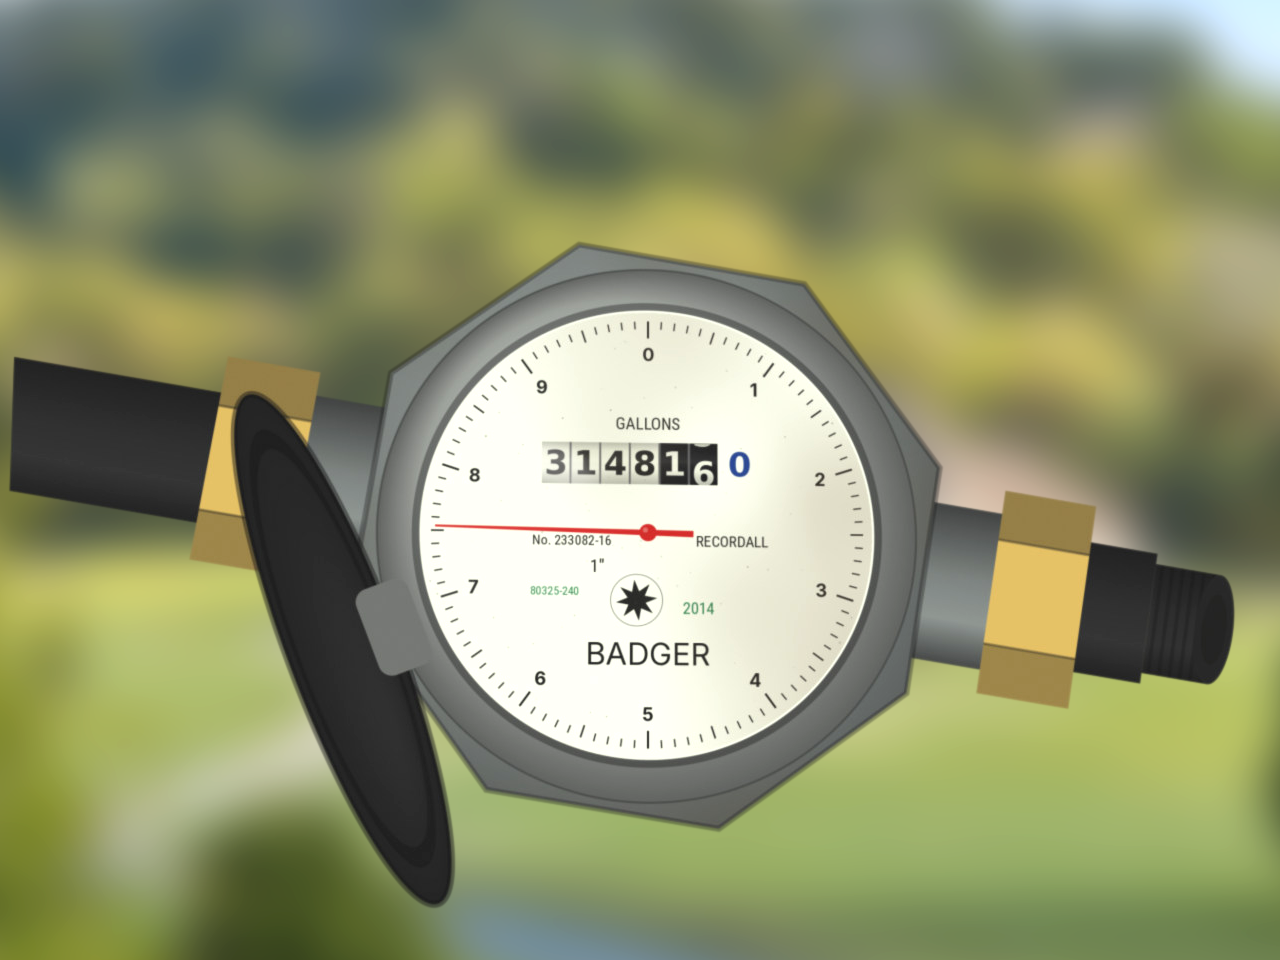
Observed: 3148157.5 (gal)
